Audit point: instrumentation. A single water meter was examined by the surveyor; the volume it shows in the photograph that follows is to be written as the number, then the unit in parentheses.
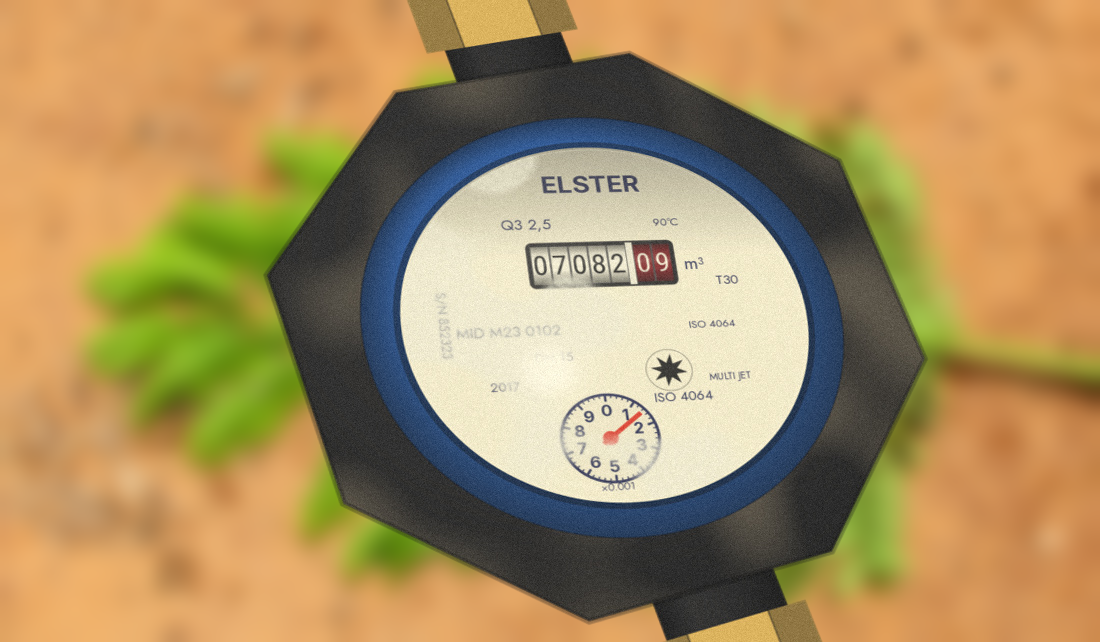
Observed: 7082.091 (m³)
